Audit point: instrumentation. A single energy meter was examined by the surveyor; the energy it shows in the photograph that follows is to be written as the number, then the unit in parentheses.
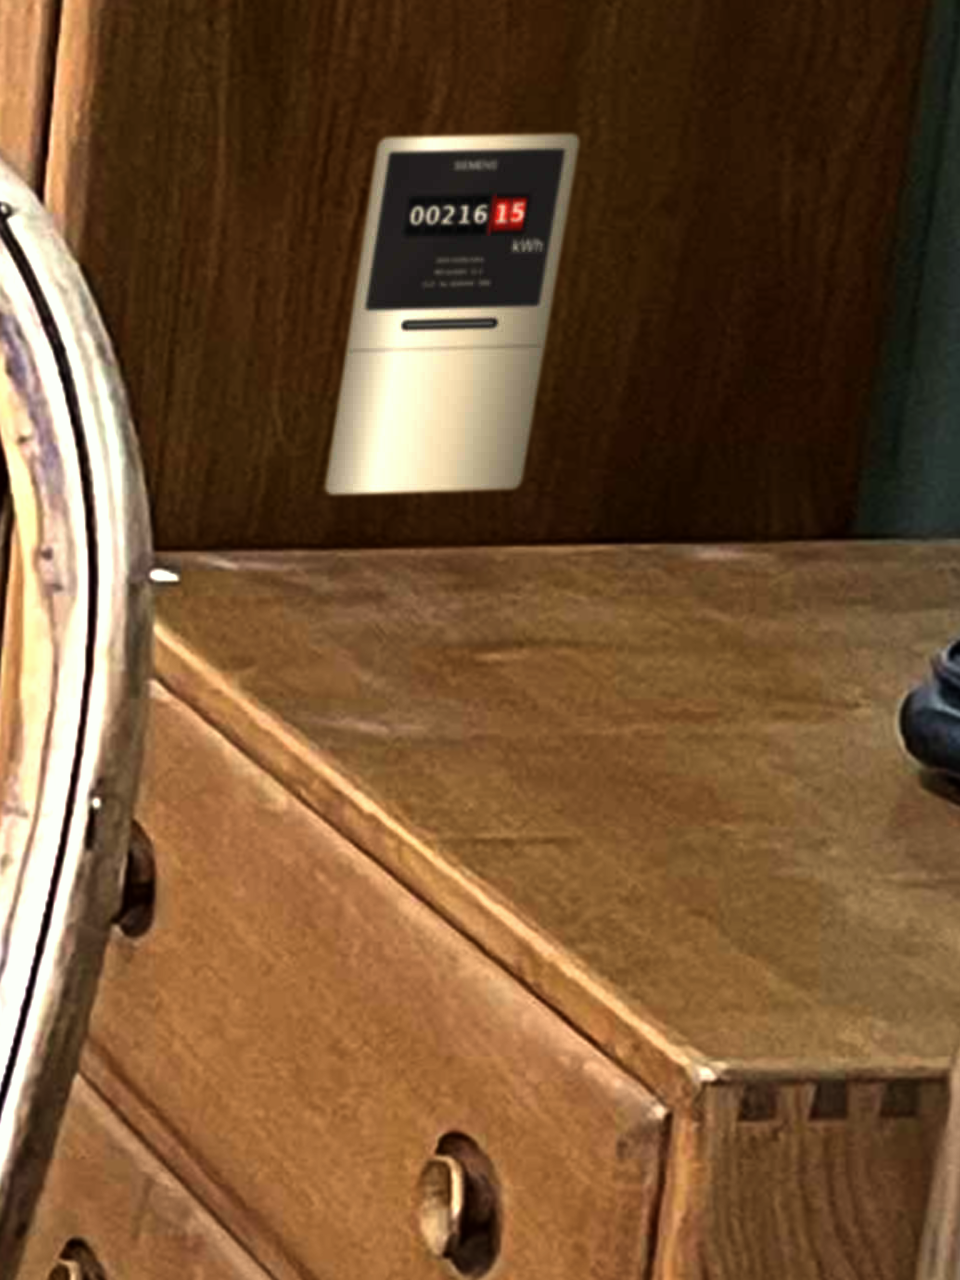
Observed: 216.15 (kWh)
